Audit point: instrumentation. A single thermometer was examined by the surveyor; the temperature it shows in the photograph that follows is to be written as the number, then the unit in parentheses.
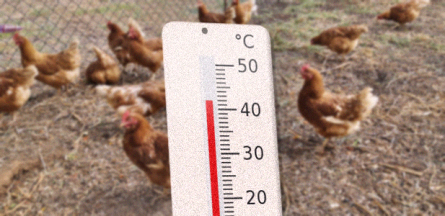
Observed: 42 (°C)
